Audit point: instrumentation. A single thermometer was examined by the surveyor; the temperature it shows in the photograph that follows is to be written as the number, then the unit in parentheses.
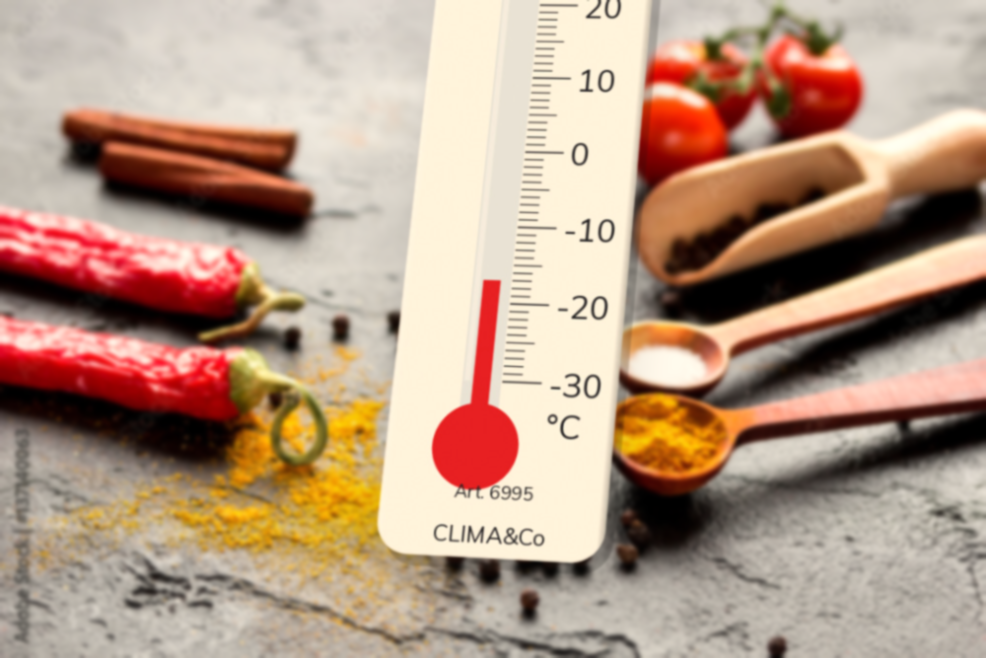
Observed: -17 (°C)
